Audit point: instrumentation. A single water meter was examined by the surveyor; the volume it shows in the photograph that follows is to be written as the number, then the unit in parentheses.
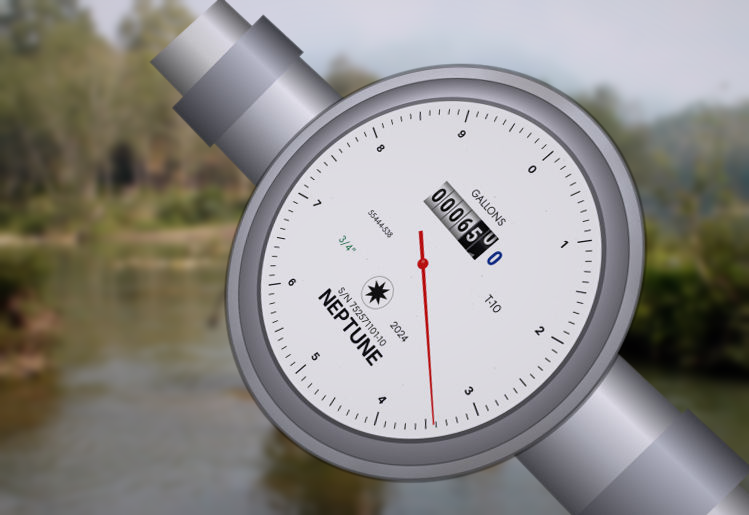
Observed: 6503.4 (gal)
